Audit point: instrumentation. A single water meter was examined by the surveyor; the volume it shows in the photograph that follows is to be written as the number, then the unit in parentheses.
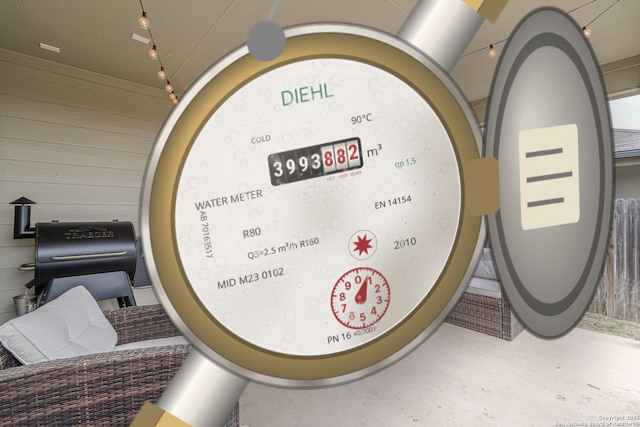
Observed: 3993.8820 (m³)
